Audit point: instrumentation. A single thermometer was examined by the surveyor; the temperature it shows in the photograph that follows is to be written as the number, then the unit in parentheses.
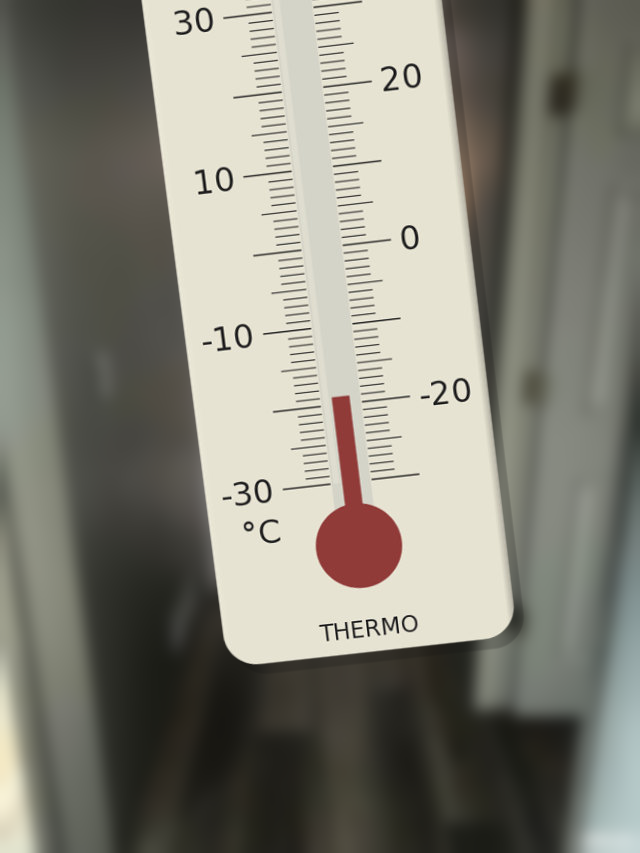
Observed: -19 (°C)
